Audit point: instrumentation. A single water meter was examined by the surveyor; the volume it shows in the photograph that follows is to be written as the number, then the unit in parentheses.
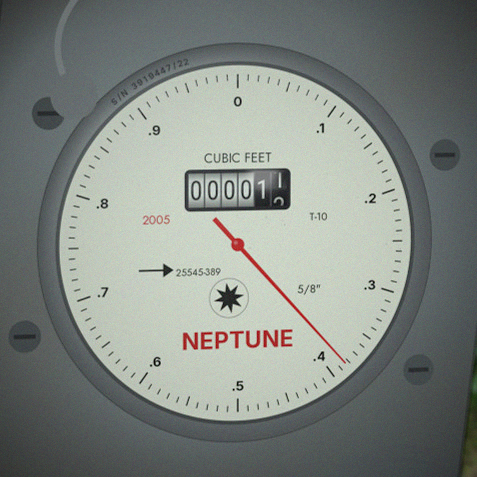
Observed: 11.38 (ft³)
